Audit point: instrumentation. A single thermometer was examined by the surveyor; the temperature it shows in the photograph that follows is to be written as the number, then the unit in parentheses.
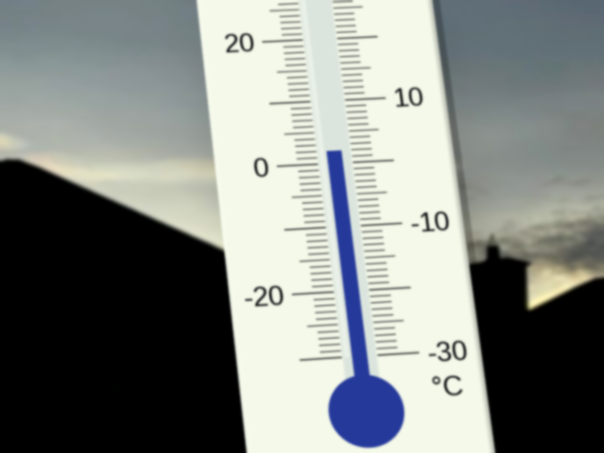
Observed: 2 (°C)
